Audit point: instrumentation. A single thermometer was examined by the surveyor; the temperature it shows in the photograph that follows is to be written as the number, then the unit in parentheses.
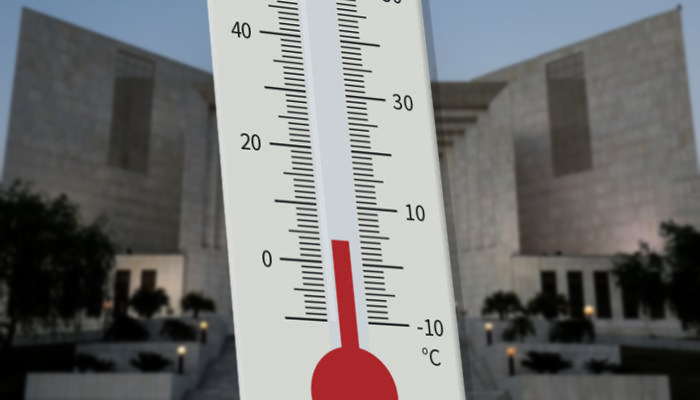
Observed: 4 (°C)
